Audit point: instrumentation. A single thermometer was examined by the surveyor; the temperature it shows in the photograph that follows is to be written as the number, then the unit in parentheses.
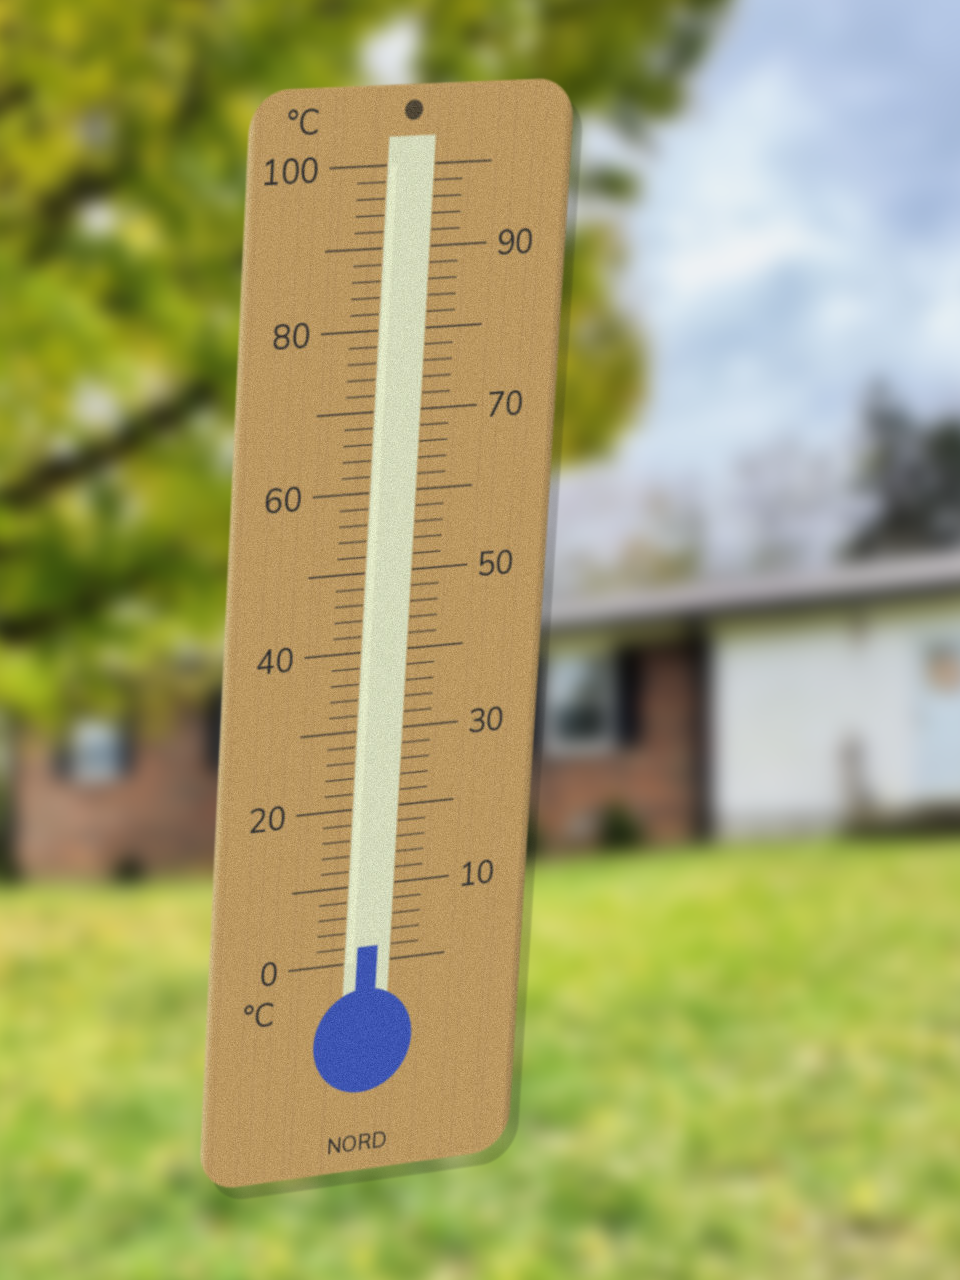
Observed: 2 (°C)
